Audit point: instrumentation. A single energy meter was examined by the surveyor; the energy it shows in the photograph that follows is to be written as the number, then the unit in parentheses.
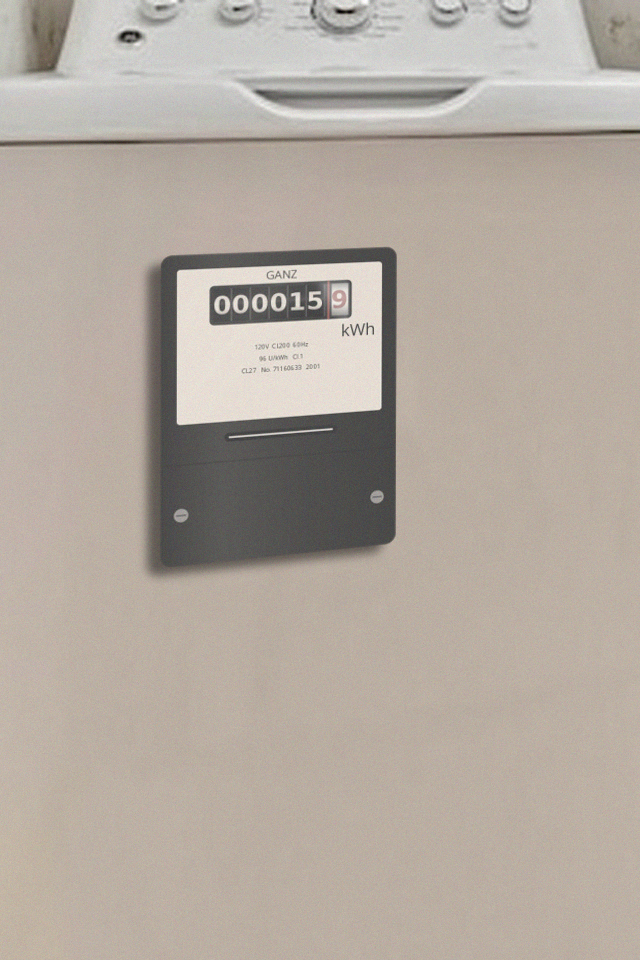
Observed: 15.9 (kWh)
